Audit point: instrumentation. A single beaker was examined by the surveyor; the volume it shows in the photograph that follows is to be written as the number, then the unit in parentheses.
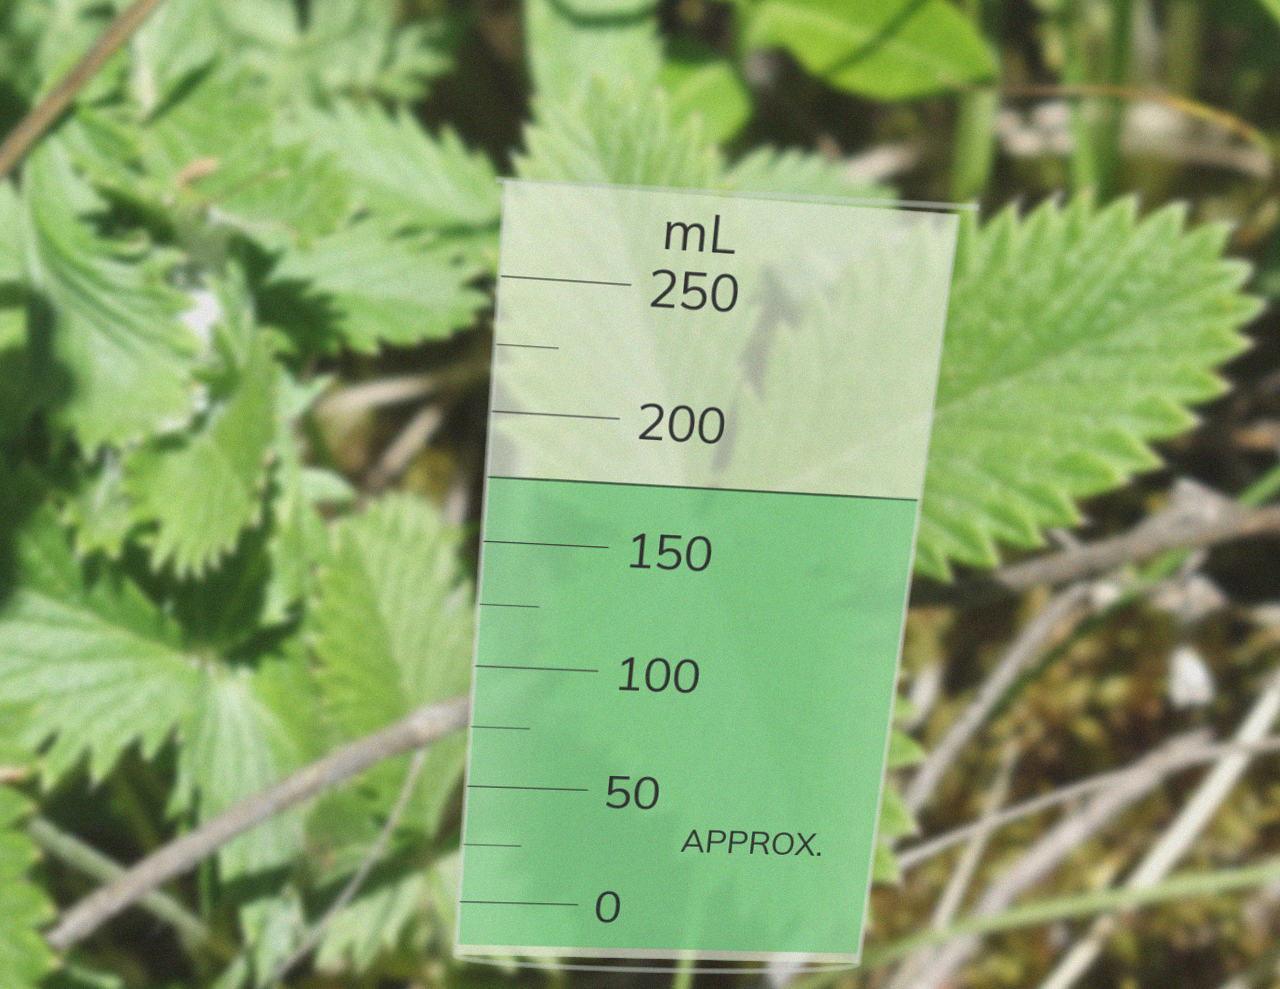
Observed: 175 (mL)
